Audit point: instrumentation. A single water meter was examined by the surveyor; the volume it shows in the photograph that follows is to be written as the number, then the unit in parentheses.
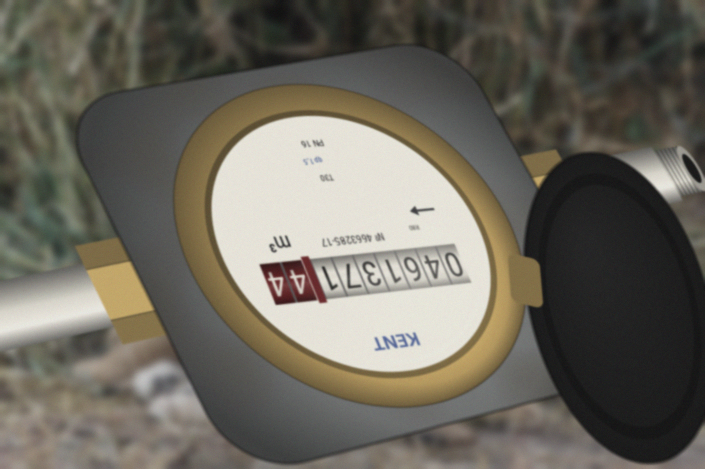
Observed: 461371.44 (m³)
